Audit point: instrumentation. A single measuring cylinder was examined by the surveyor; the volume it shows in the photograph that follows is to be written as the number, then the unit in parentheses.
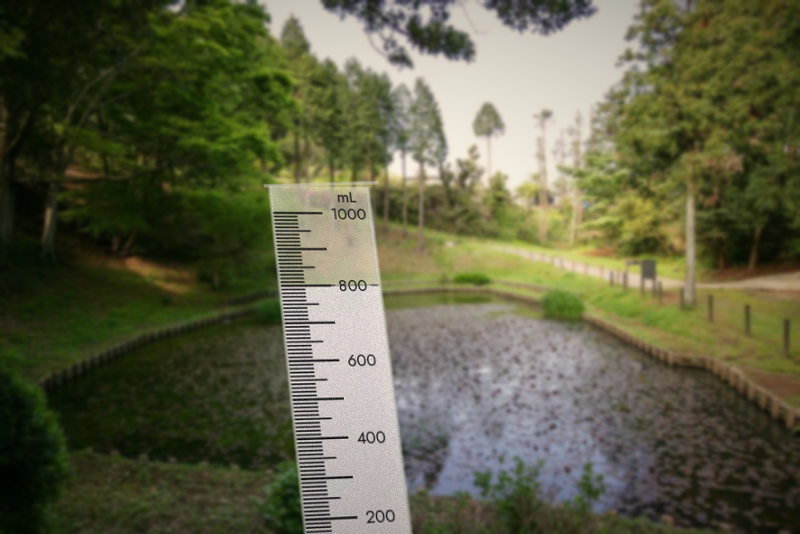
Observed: 800 (mL)
